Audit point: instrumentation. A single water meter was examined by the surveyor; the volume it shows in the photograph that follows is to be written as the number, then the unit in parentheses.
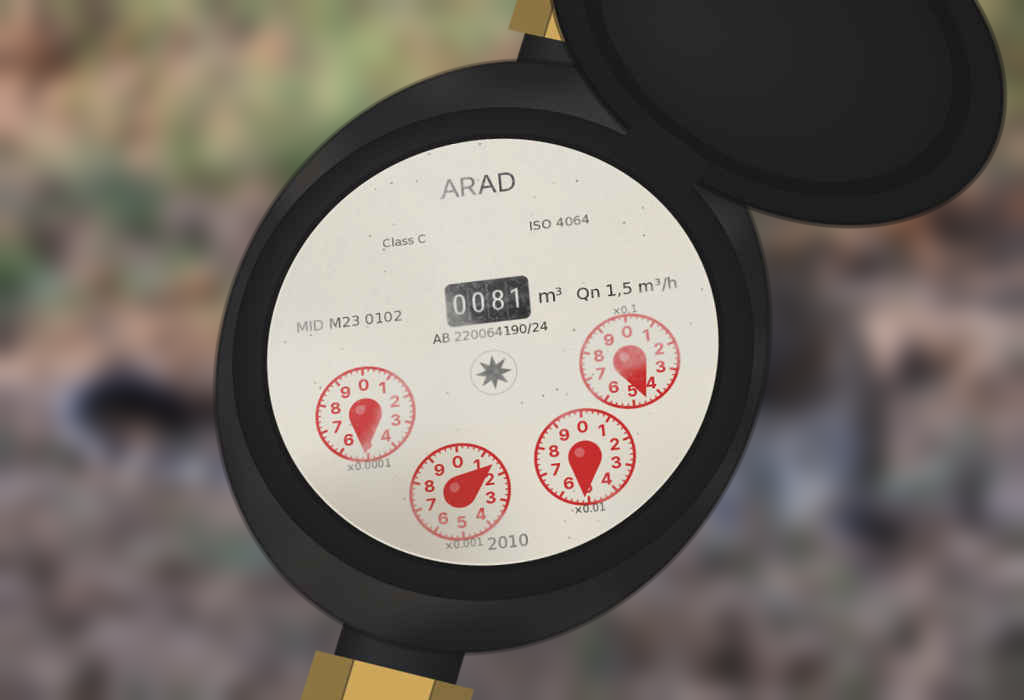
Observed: 81.4515 (m³)
